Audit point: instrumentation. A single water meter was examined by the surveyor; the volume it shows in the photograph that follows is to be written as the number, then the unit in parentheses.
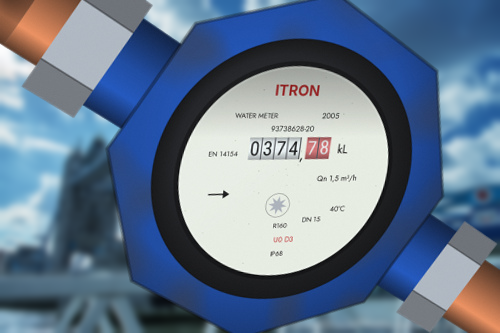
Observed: 374.78 (kL)
